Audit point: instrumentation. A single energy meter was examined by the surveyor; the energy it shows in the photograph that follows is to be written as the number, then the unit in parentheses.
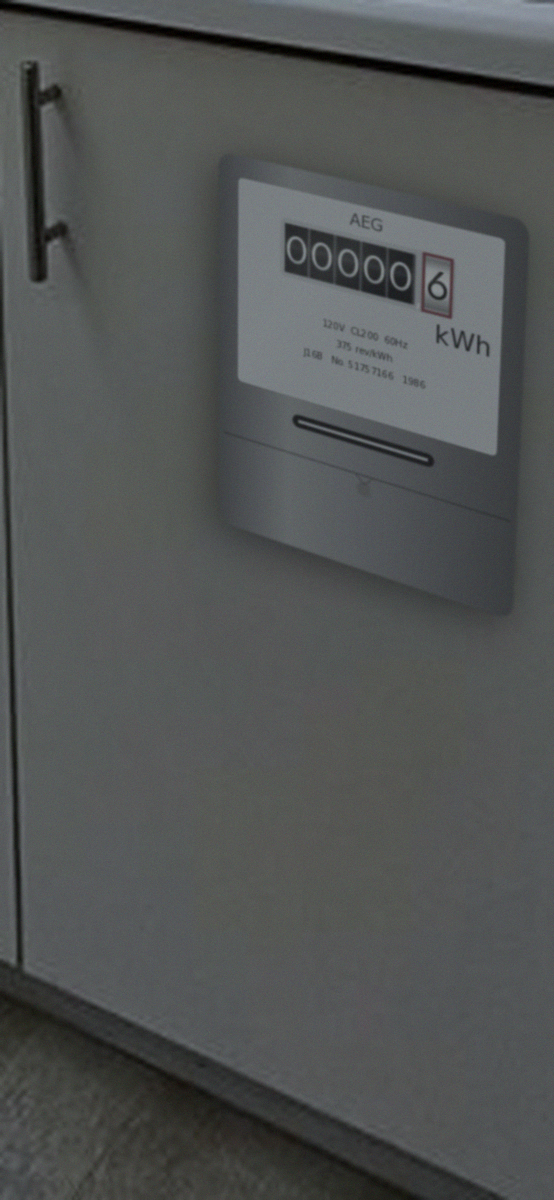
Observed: 0.6 (kWh)
